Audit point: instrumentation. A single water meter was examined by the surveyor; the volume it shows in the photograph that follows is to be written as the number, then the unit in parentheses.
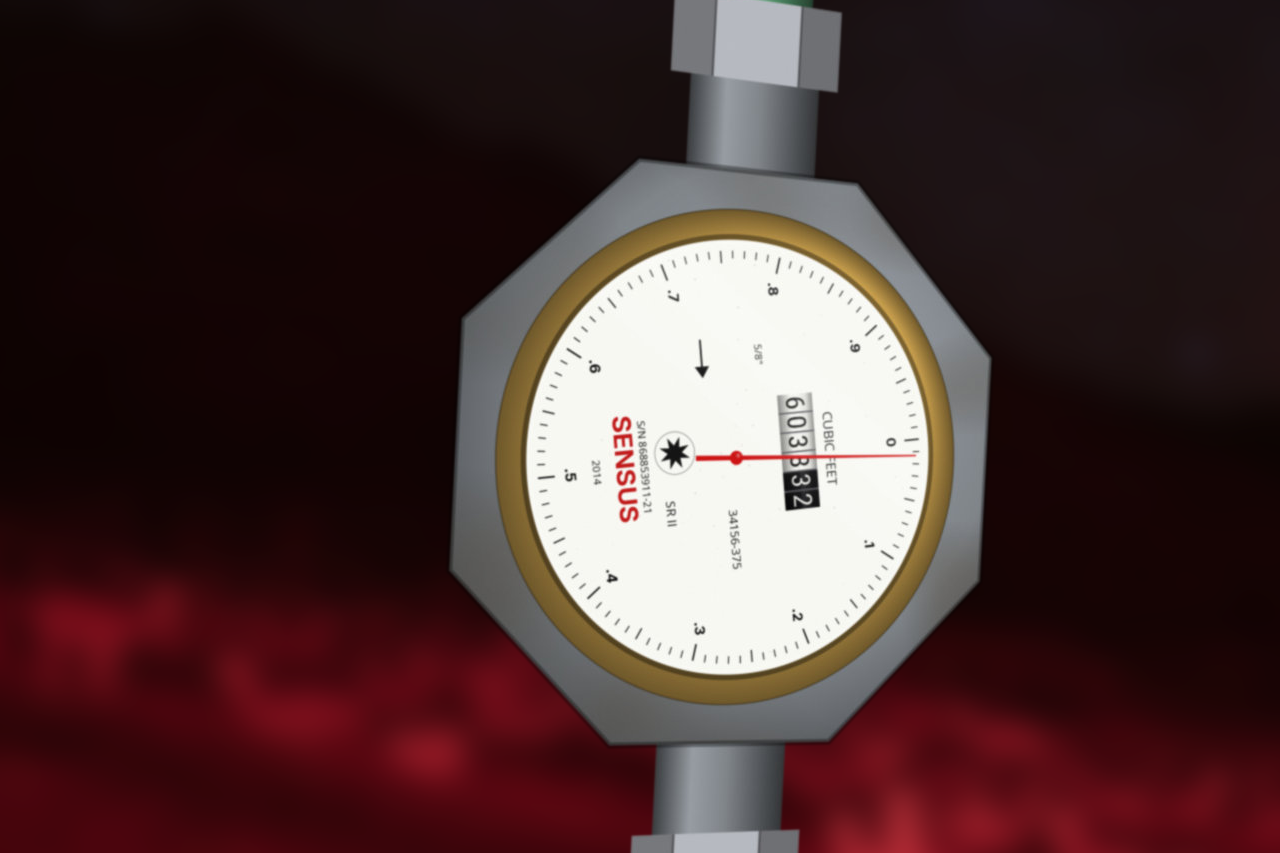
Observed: 603832.01 (ft³)
